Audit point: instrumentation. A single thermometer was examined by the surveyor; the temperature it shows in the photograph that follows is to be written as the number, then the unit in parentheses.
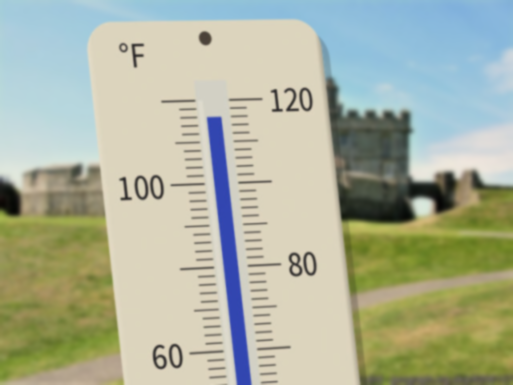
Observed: 116 (°F)
